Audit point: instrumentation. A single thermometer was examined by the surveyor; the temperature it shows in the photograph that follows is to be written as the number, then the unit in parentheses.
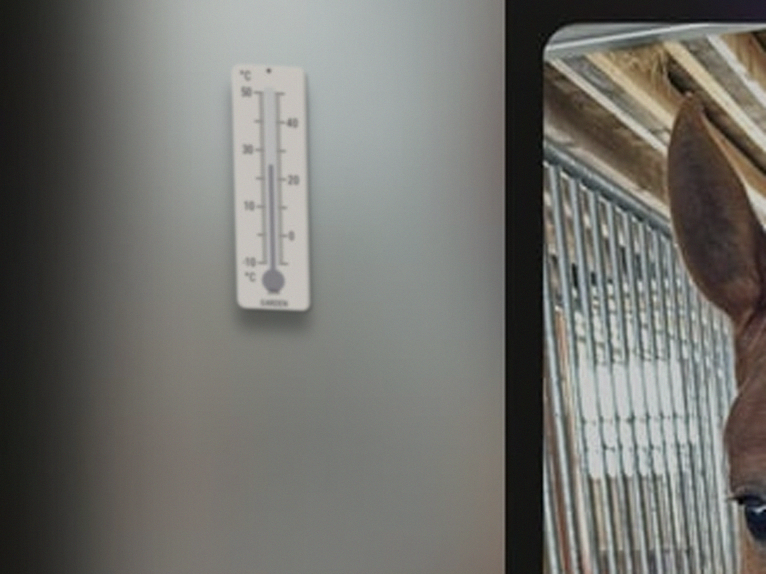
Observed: 25 (°C)
